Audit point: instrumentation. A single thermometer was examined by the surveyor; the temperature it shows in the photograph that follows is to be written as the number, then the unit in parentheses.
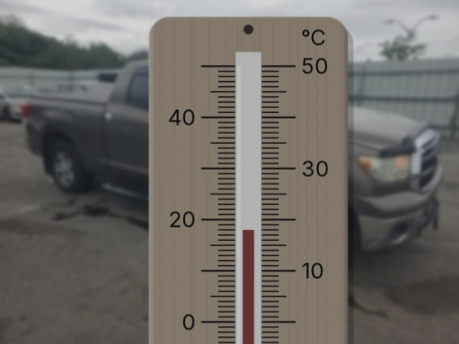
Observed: 18 (°C)
